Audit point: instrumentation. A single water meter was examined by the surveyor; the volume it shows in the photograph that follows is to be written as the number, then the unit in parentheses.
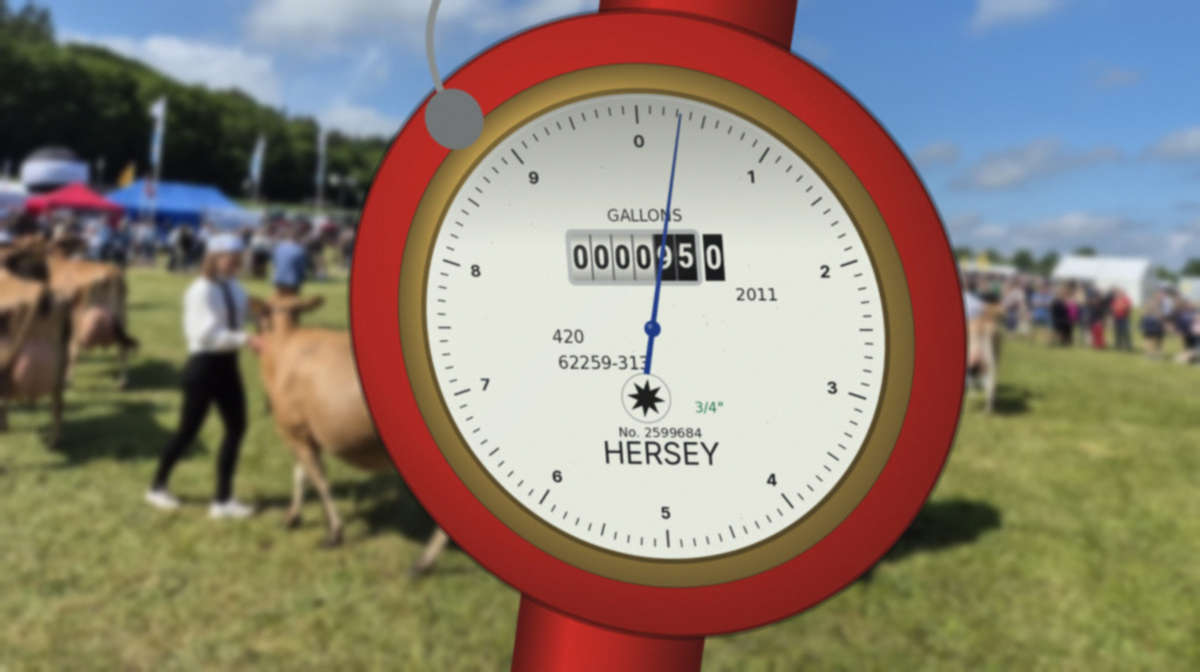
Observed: 950.3 (gal)
